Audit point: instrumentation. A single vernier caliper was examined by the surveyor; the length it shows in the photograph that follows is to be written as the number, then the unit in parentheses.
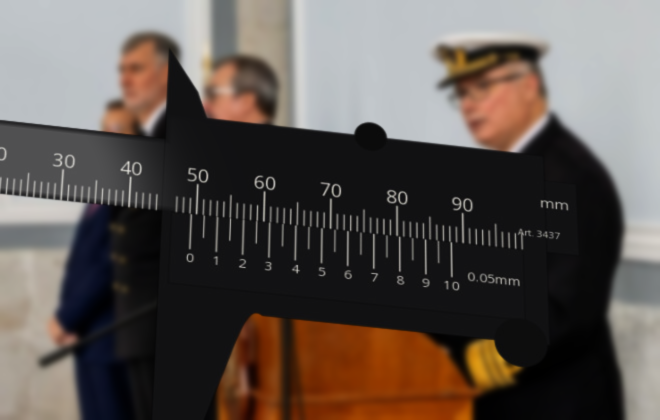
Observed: 49.2 (mm)
